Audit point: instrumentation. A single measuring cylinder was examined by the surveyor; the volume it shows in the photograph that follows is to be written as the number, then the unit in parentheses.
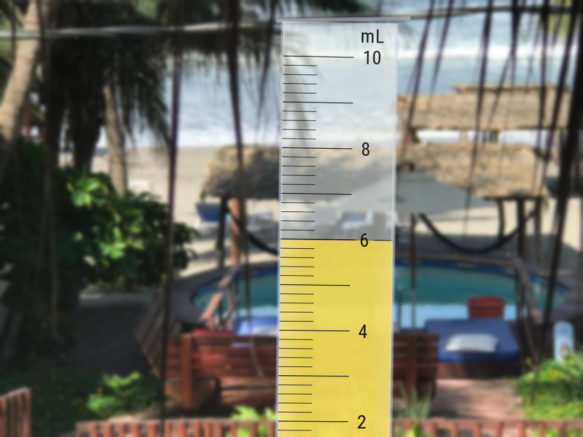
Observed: 6 (mL)
